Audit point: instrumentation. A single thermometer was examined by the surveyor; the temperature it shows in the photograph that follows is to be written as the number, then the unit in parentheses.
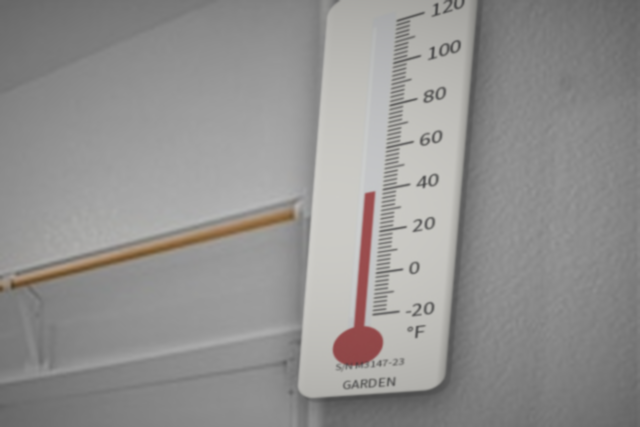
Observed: 40 (°F)
